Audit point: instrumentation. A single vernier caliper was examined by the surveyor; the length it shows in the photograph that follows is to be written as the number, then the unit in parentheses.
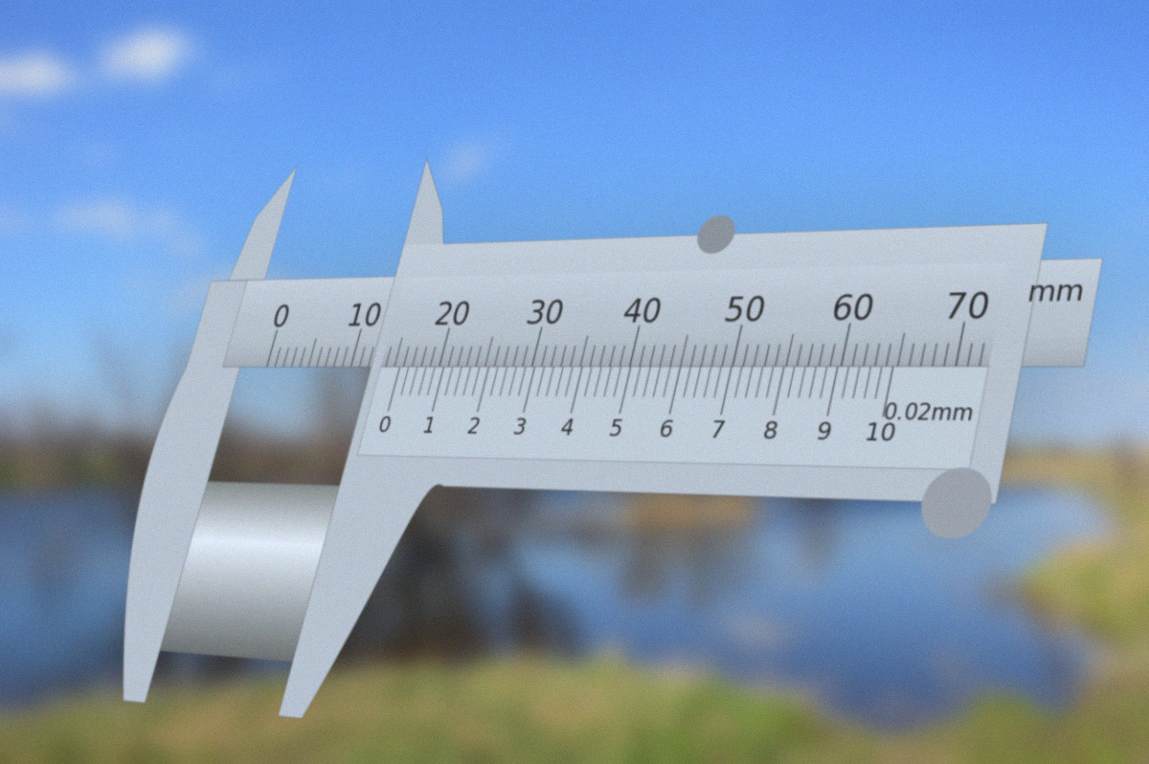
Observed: 15.6 (mm)
